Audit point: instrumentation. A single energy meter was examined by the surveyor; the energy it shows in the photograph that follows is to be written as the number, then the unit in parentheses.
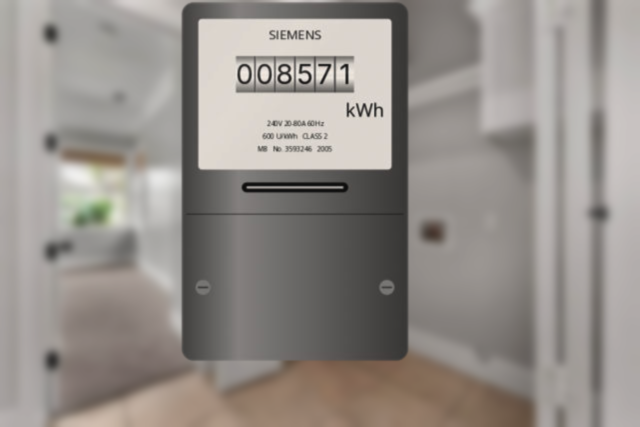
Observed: 8571 (kWh)
